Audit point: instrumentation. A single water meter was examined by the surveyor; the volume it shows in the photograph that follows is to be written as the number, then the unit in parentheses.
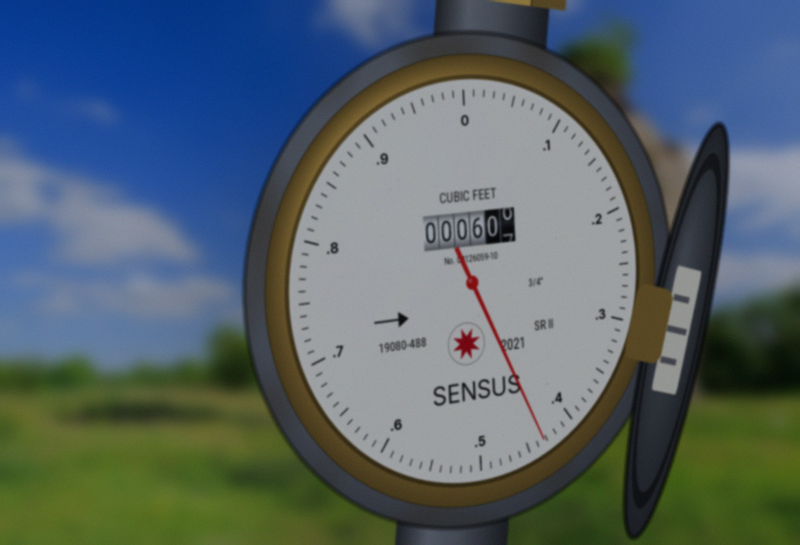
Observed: 606.43 (ft³)
